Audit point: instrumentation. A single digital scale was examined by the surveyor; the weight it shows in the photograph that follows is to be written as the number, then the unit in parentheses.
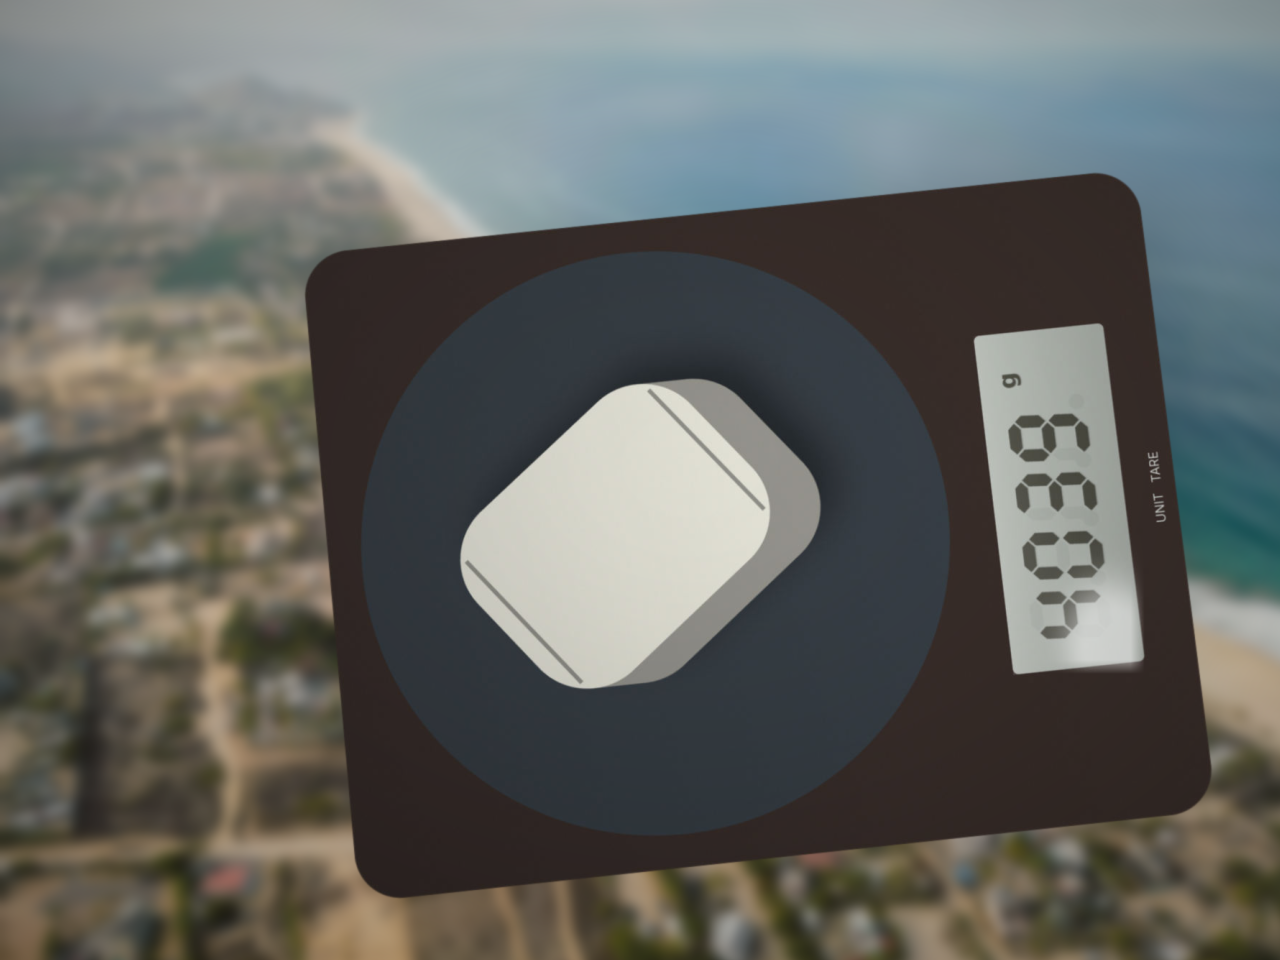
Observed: 4039 (g)
